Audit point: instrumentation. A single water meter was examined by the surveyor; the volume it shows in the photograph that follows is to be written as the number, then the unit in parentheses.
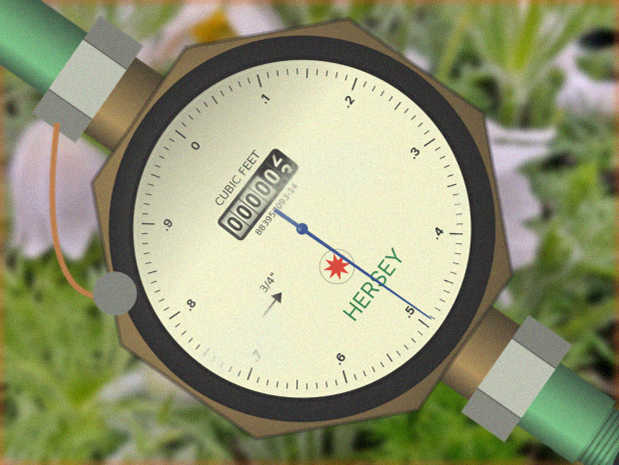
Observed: 2.49 (ft³)
